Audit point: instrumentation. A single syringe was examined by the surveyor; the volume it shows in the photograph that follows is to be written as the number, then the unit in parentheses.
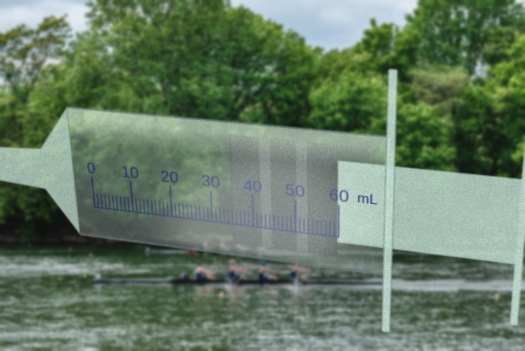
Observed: 35 (mL)
